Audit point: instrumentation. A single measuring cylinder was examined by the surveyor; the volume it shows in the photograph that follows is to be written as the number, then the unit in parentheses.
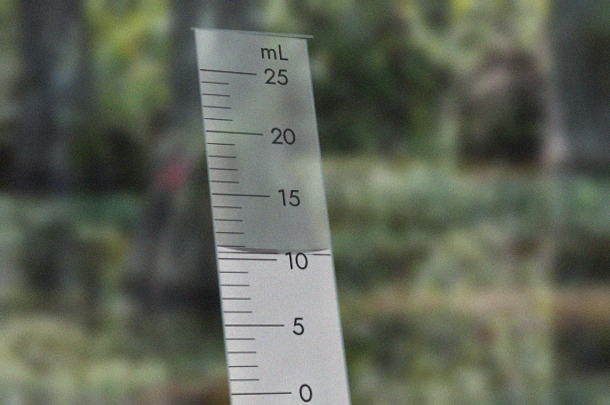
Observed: 10.5 (mL)
